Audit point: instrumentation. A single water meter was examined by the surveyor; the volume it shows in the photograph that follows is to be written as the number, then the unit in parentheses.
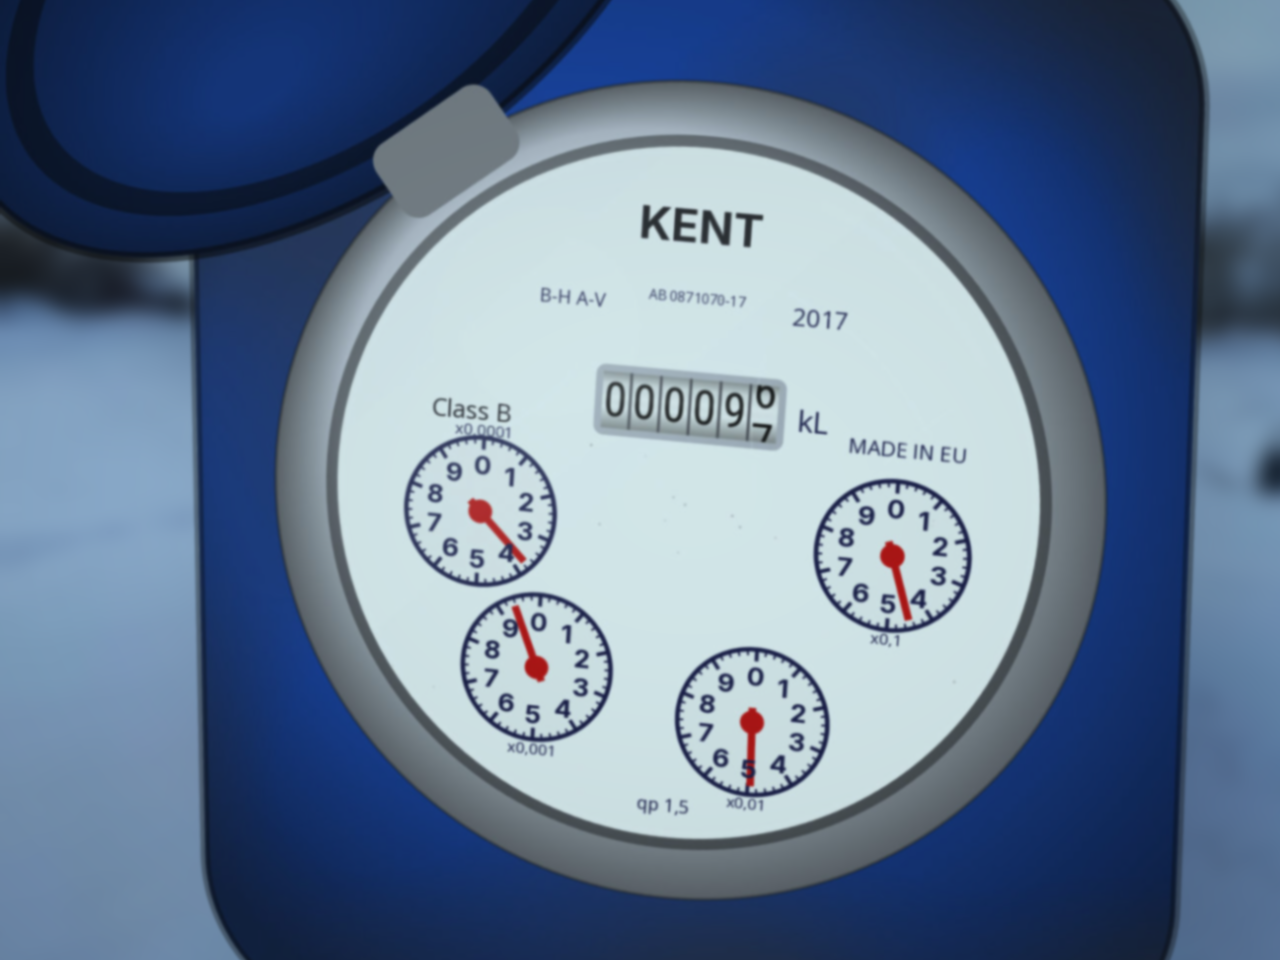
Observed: 96.4493 (kL)
